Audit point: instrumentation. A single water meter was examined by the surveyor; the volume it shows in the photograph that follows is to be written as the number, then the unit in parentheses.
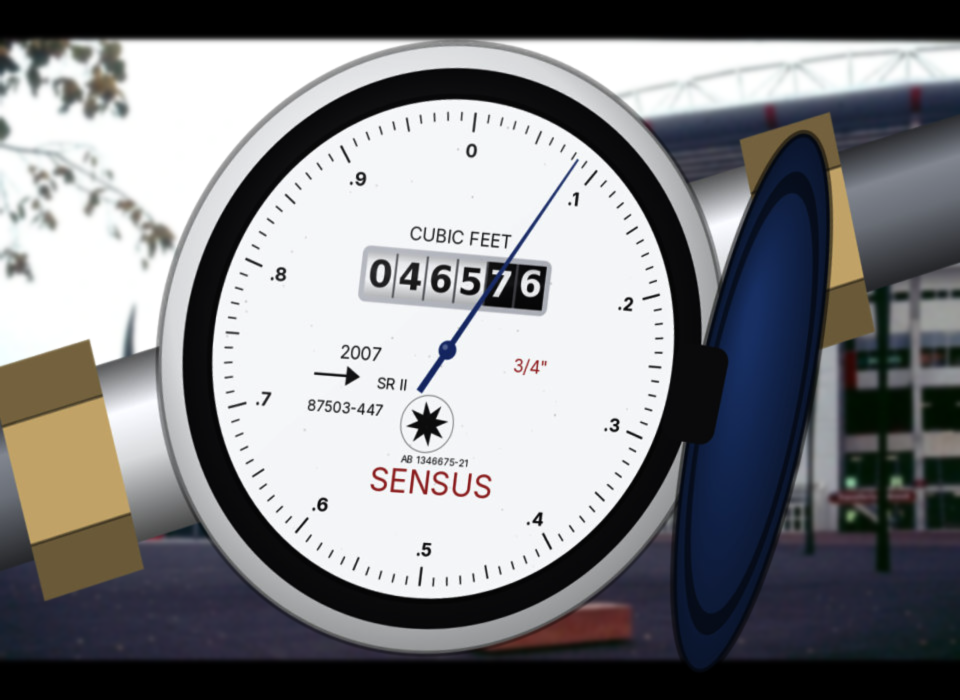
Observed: 46576.08 (ft³)
